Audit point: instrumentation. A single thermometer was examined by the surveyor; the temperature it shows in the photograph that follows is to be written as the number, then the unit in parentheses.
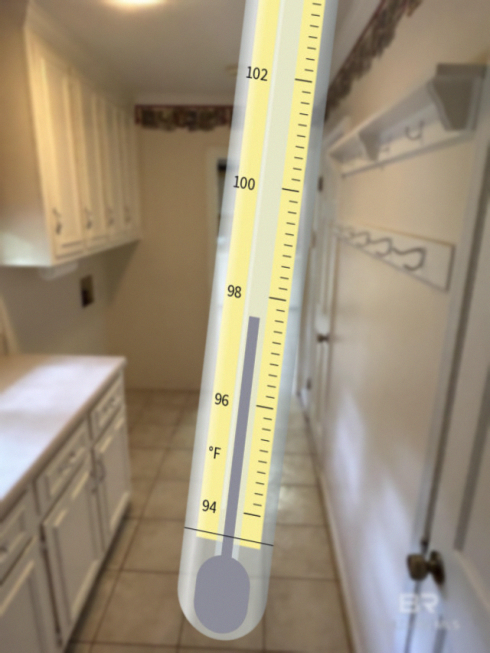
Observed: 97.6 (°F)
